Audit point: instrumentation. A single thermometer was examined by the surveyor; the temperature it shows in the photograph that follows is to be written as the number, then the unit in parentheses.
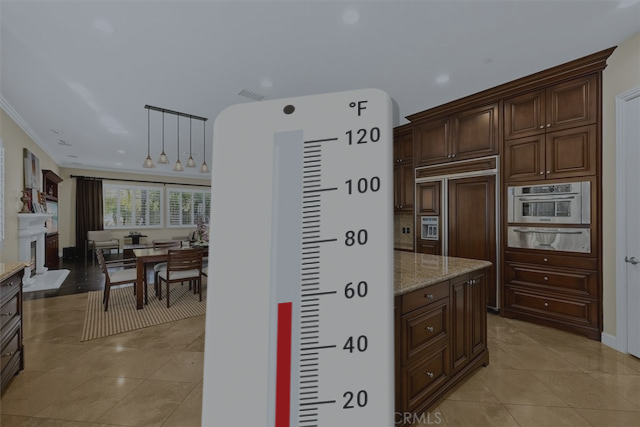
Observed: 58 (°F)
